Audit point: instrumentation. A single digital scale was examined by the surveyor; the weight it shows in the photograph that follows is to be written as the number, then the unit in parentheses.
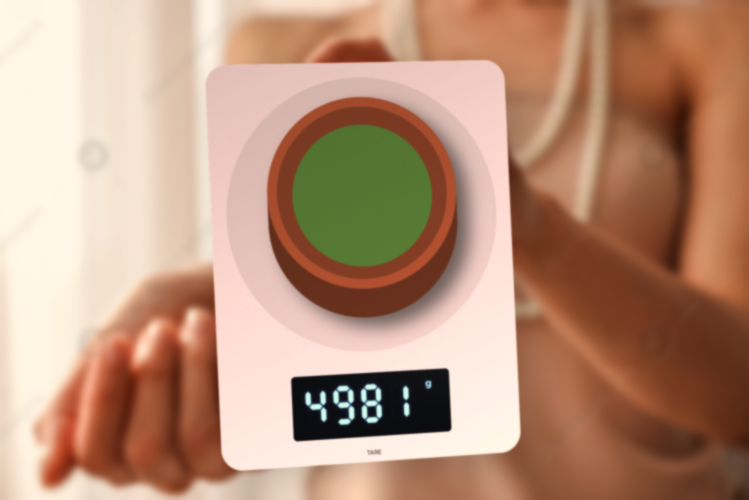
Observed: 4981 (g)
